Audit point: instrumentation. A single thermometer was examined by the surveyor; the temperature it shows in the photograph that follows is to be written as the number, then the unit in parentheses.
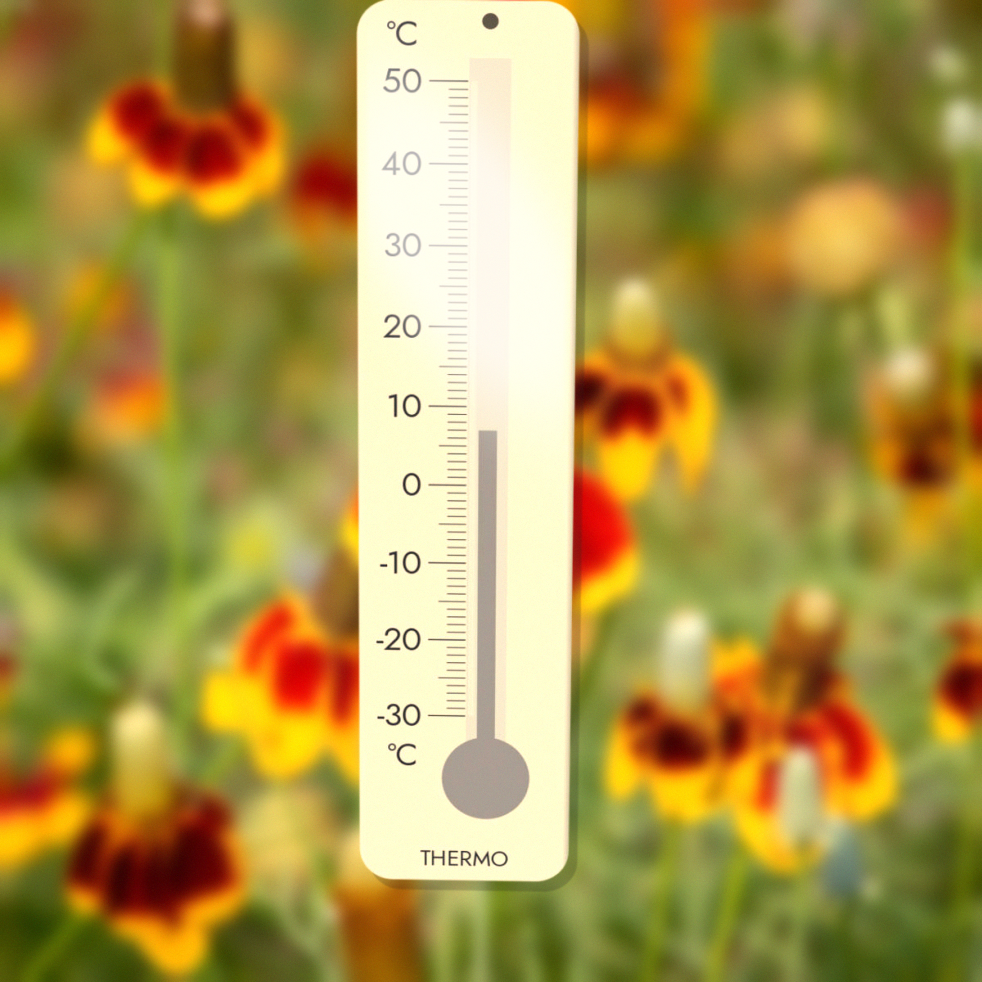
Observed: 7 (°C)
